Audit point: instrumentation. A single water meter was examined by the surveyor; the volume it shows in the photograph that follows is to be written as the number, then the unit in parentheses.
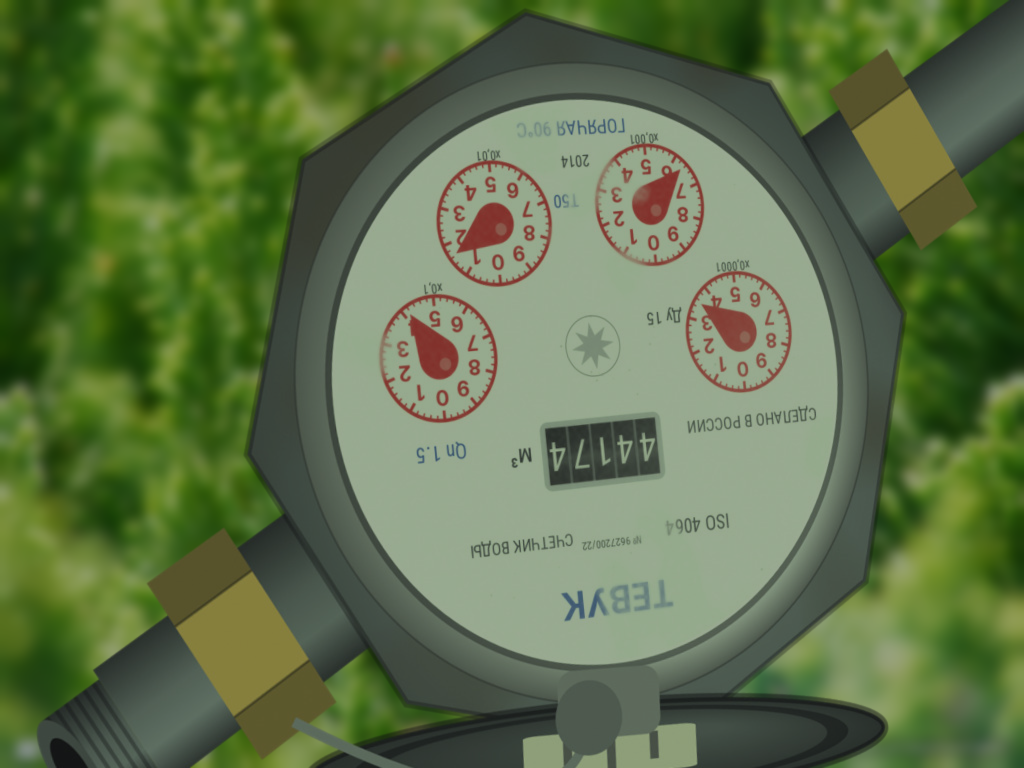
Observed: 44174.4163 (m³)
